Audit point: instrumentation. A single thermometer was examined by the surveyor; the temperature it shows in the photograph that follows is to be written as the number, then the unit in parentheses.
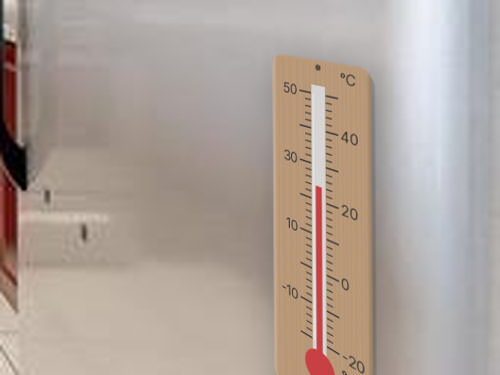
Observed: 24 (°C)
